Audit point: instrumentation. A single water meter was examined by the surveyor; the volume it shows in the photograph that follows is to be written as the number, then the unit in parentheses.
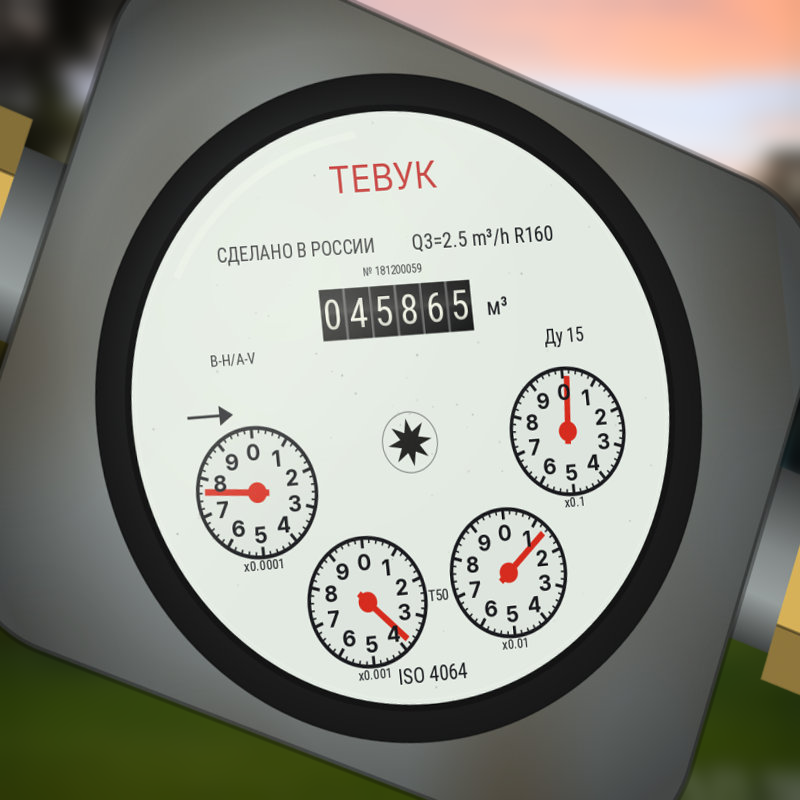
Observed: 45865.0137 (m³)
